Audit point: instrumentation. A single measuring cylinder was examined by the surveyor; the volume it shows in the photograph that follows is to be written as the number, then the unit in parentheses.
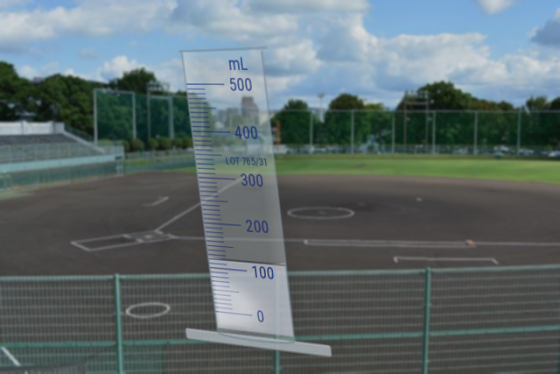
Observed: 120 (mL)
